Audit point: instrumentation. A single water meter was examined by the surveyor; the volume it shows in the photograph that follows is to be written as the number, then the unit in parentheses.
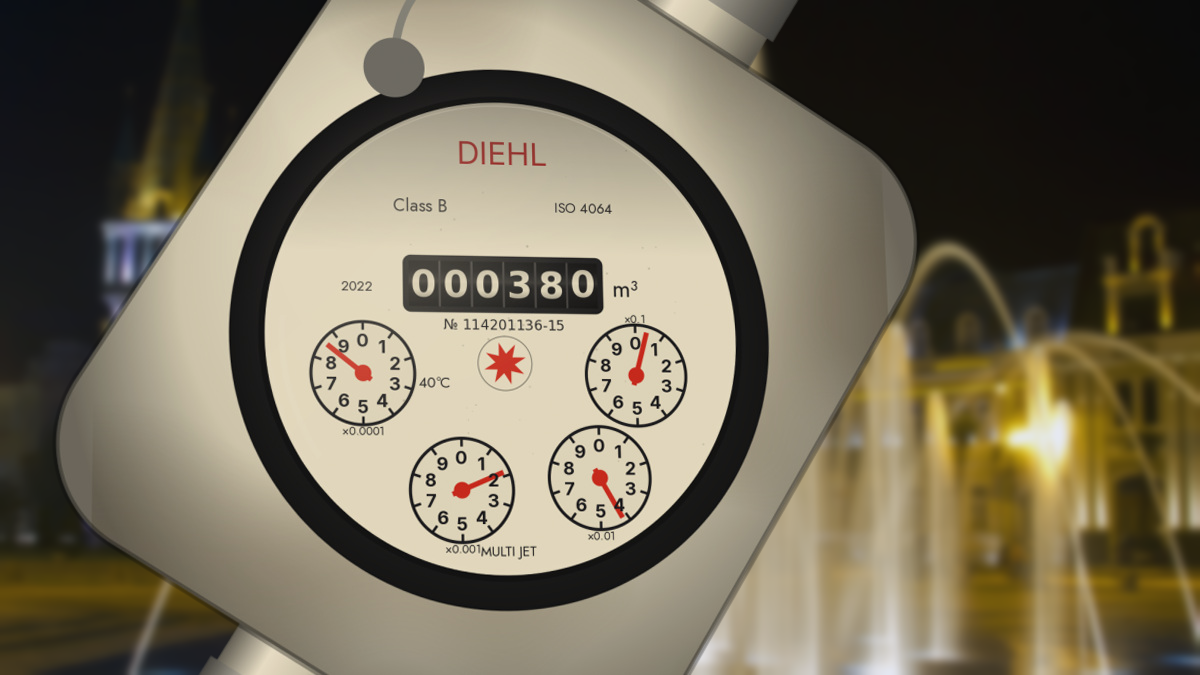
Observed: 380.0418 (m³)
